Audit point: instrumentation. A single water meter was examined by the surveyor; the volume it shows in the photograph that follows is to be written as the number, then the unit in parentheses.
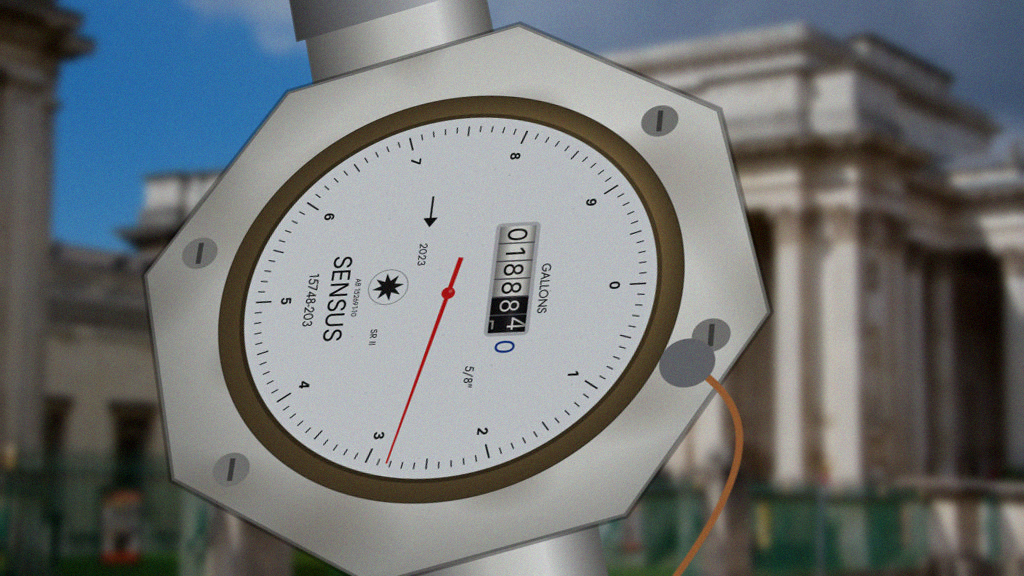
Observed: 188842.8 (gal)
